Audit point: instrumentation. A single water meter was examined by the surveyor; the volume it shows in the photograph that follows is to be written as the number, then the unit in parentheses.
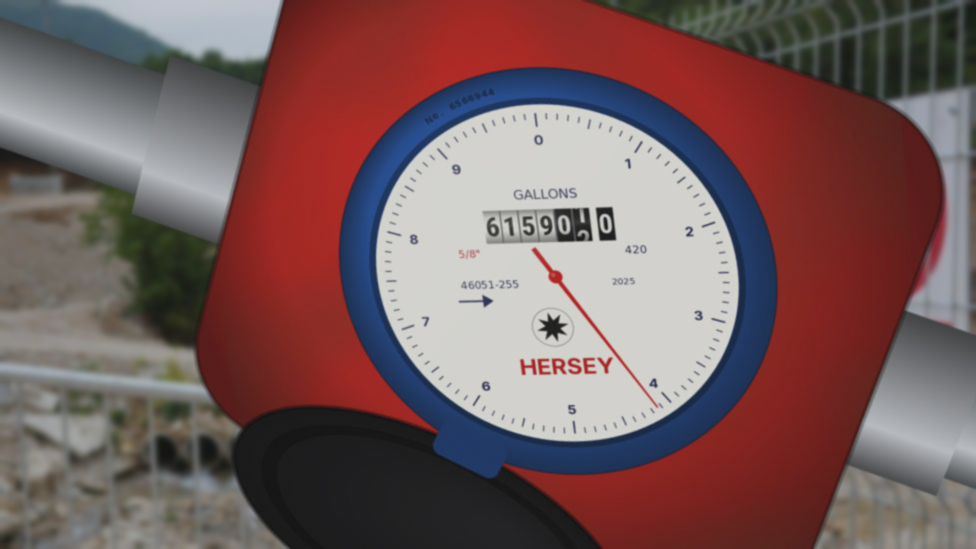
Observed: 6159014.1 (gal)
